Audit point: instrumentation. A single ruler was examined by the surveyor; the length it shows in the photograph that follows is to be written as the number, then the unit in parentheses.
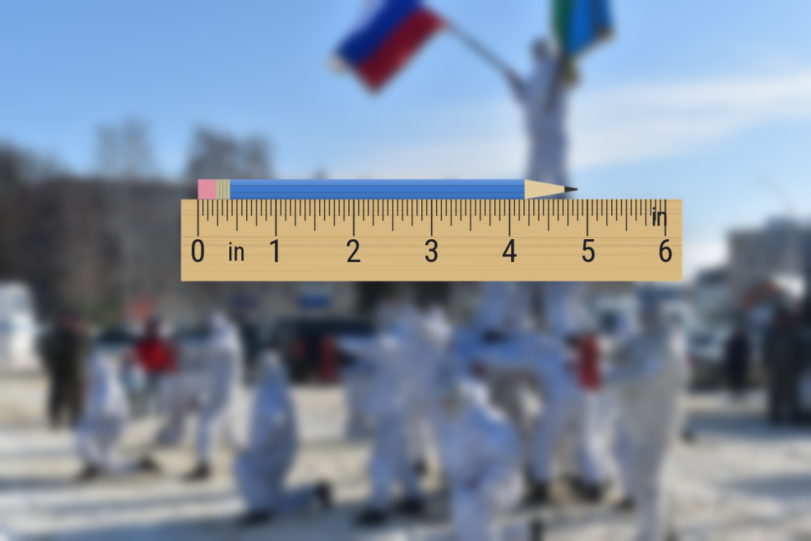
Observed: 4.875 (in)
